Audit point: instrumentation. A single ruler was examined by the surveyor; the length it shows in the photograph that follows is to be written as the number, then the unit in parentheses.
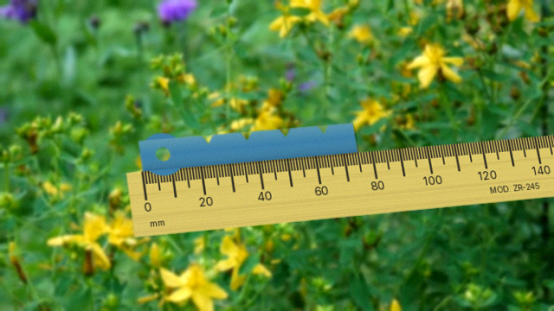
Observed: 75 (mm)
